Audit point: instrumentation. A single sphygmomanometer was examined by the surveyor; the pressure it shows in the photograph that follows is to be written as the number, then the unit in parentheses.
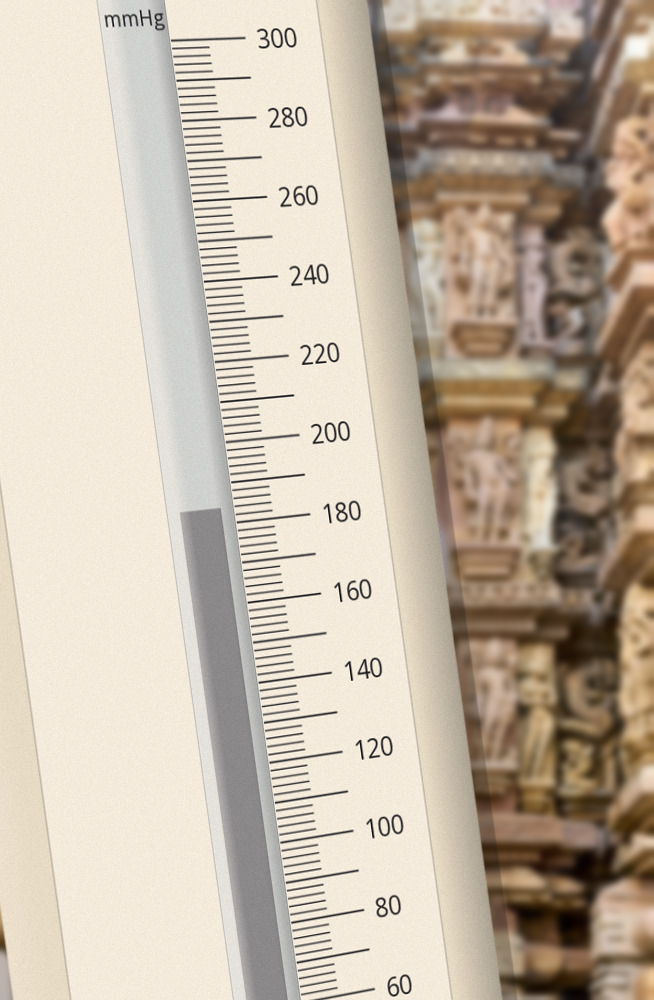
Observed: 184 (mmHg)
